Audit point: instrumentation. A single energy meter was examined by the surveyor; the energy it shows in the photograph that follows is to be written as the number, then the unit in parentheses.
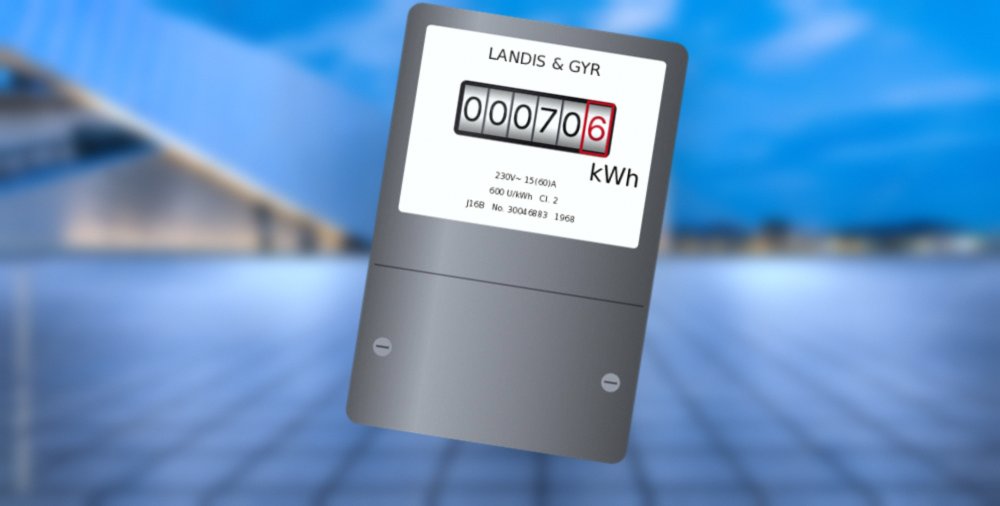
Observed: 70.6 (kWh)
